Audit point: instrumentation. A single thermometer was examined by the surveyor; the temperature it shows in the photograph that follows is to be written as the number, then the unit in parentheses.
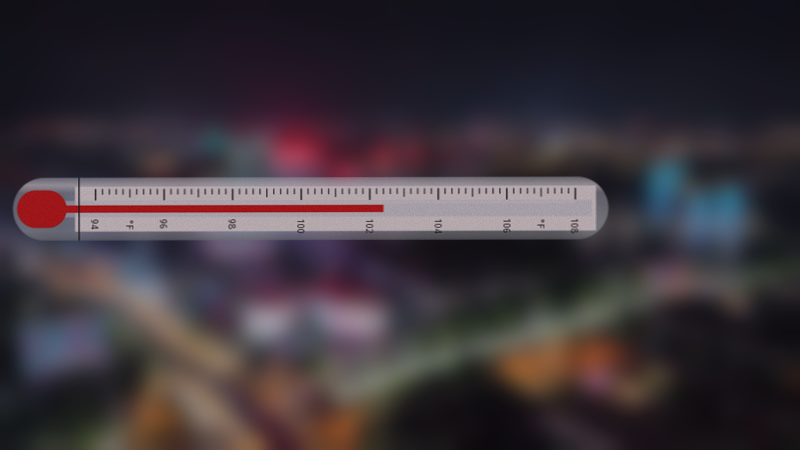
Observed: 102.4 (°F)
